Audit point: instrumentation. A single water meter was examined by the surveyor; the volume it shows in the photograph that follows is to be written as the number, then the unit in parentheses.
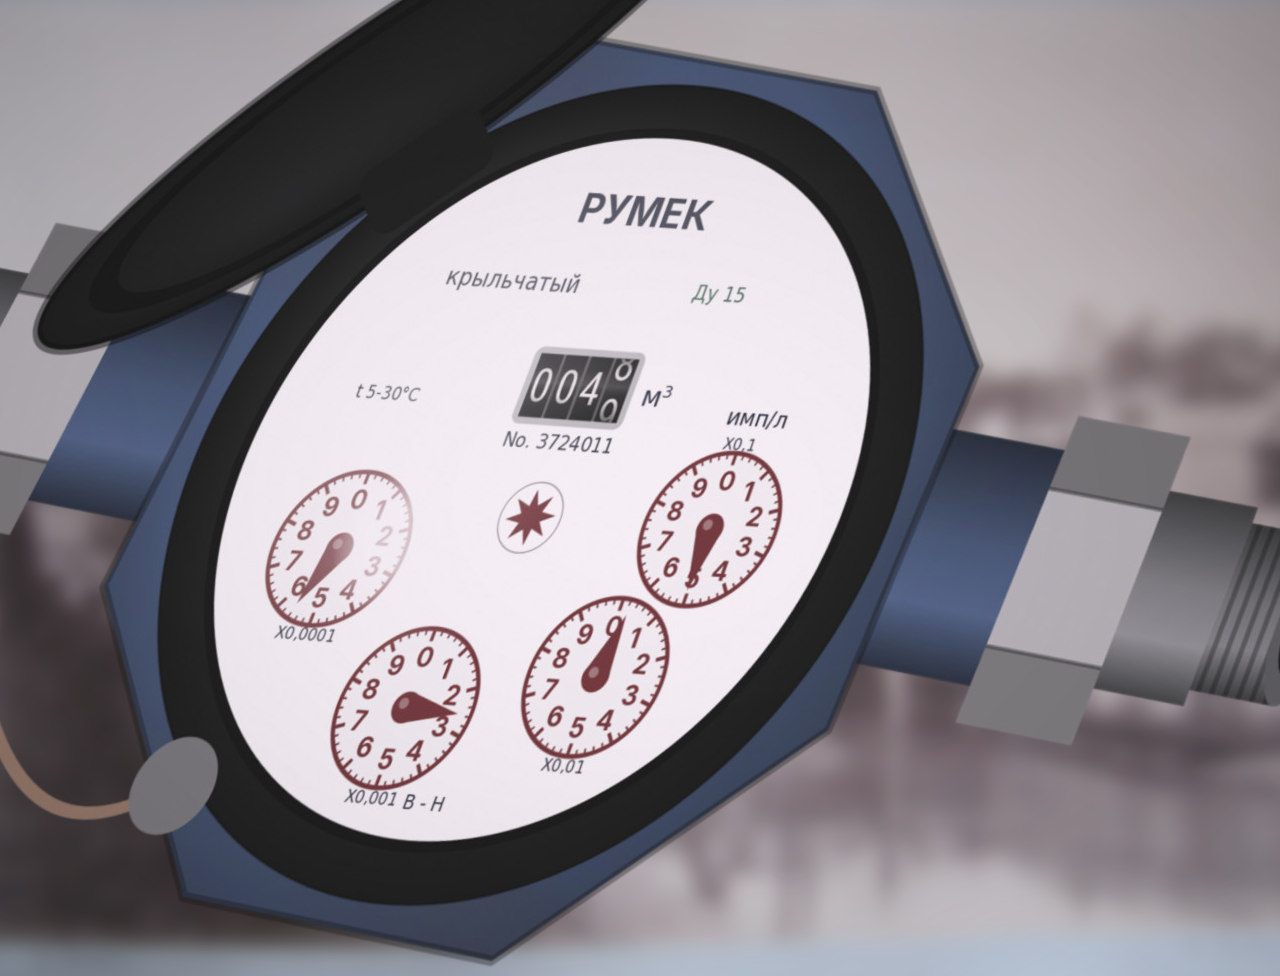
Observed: 48.5025 (m³)
